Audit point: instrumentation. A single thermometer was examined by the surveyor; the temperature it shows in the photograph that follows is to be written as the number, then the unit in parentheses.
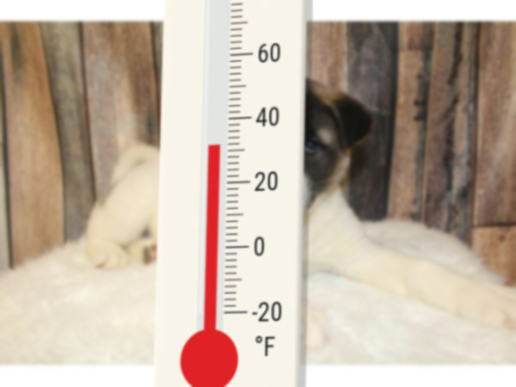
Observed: 32 (°F)
